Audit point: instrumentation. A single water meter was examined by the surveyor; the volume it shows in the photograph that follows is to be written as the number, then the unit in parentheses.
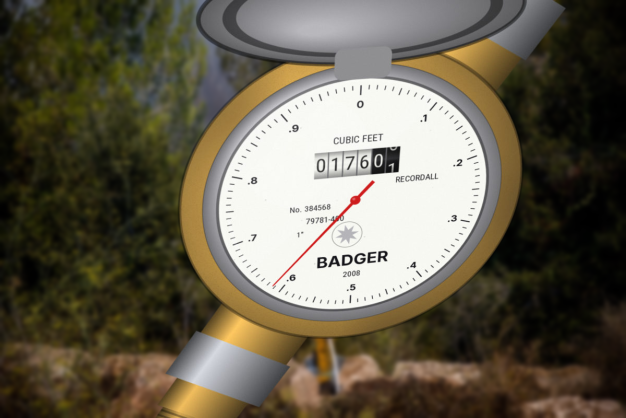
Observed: 17600.61 (ft³)
